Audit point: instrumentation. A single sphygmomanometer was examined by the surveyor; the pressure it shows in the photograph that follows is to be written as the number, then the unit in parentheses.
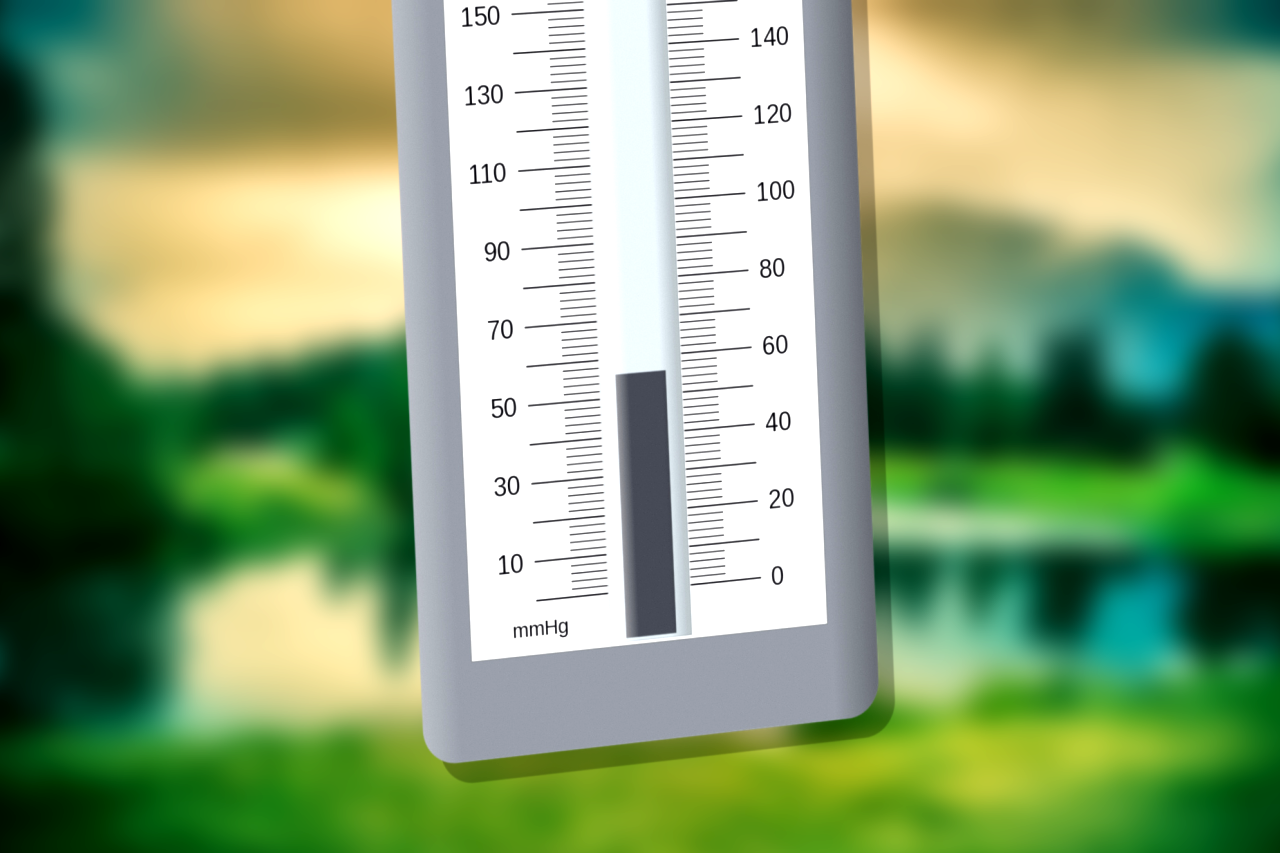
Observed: 56 (mmHg)
